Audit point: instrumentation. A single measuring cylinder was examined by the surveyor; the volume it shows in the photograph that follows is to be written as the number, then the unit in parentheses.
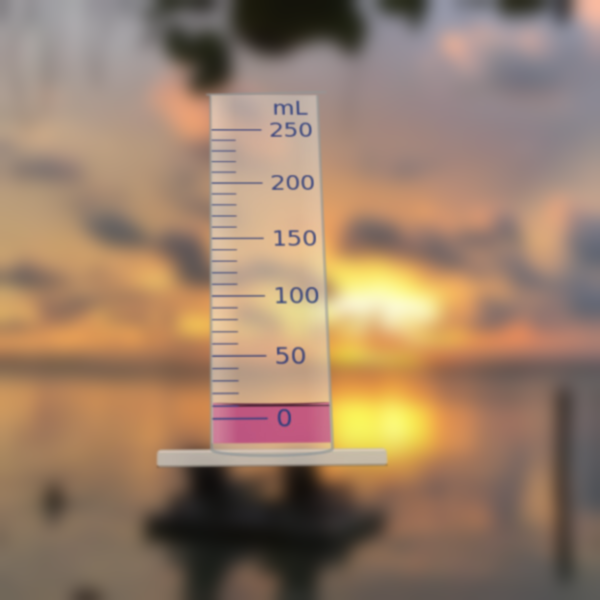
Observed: 10 (mL)
